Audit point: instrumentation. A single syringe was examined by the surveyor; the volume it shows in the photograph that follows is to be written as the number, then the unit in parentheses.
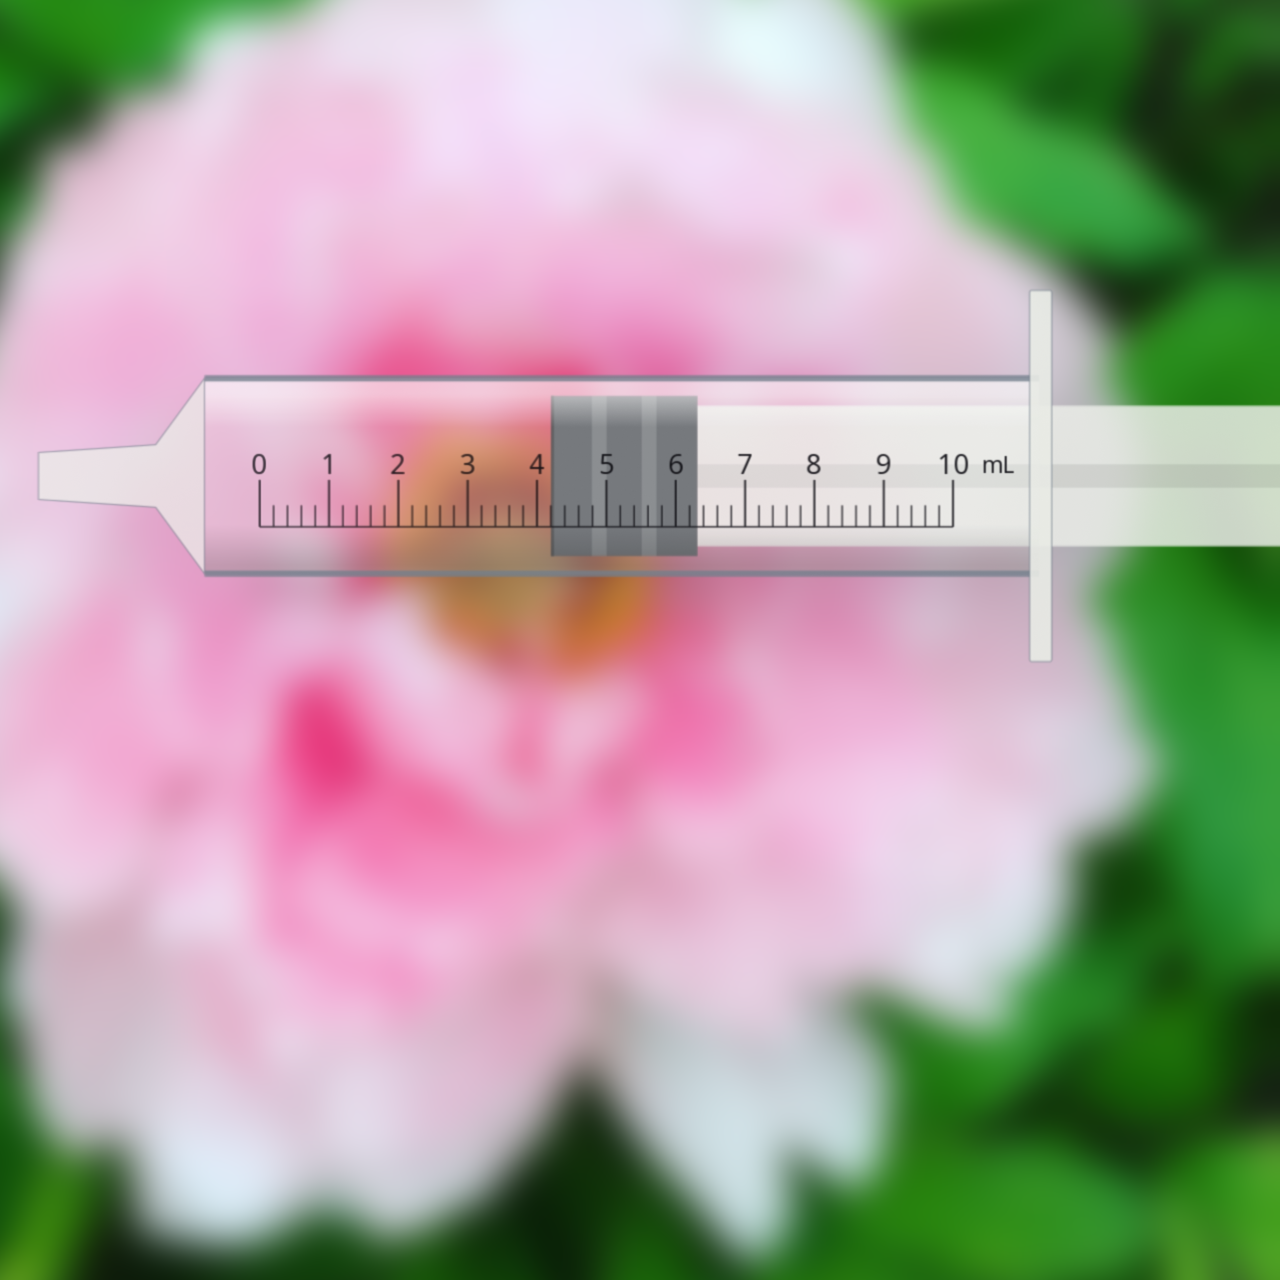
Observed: 4.2 (mL)
